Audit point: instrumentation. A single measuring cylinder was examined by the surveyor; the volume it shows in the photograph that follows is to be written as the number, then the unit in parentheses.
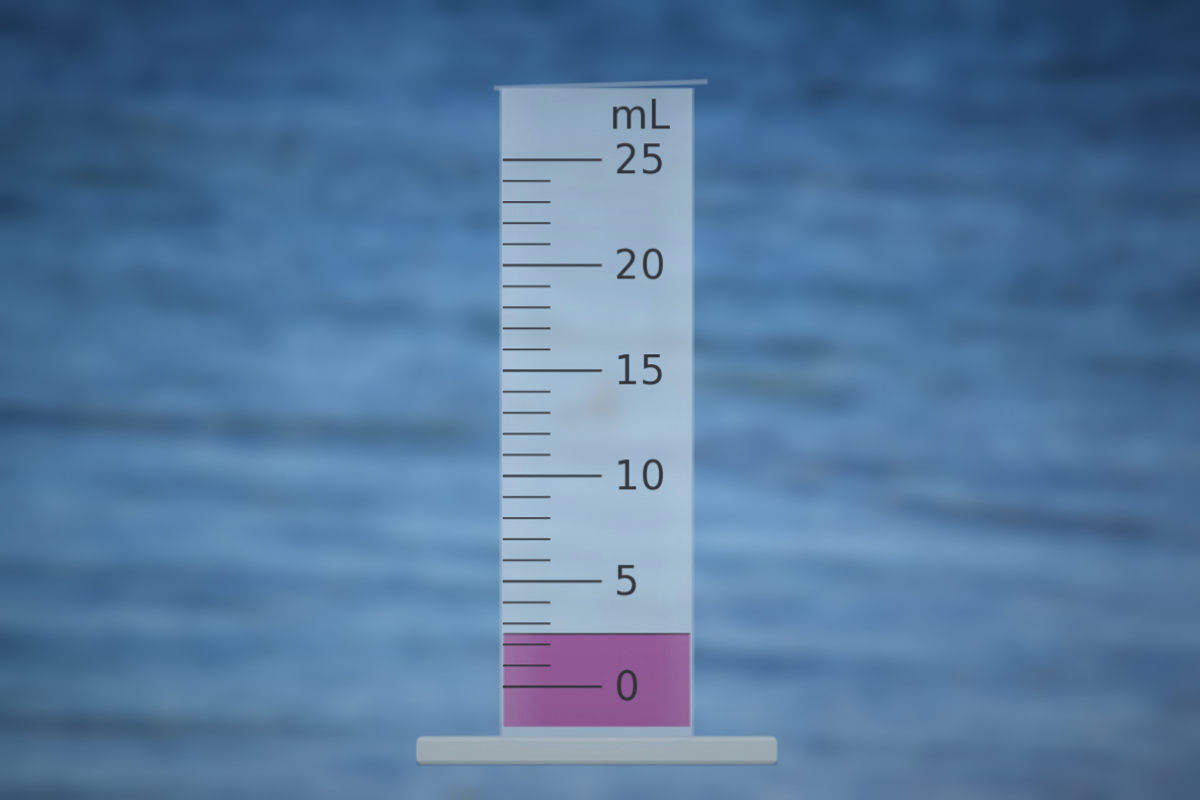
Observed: 2.5 (mL)
